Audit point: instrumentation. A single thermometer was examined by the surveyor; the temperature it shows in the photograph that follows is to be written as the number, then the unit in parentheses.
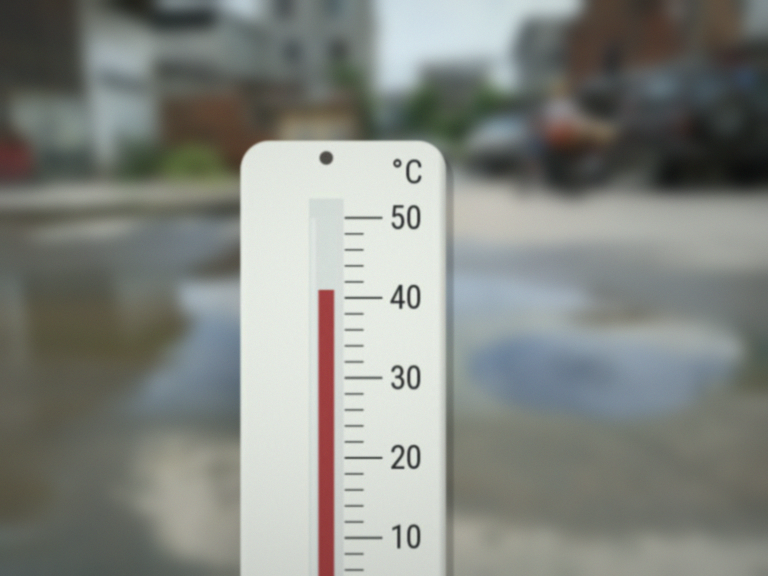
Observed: 41 (°C)
